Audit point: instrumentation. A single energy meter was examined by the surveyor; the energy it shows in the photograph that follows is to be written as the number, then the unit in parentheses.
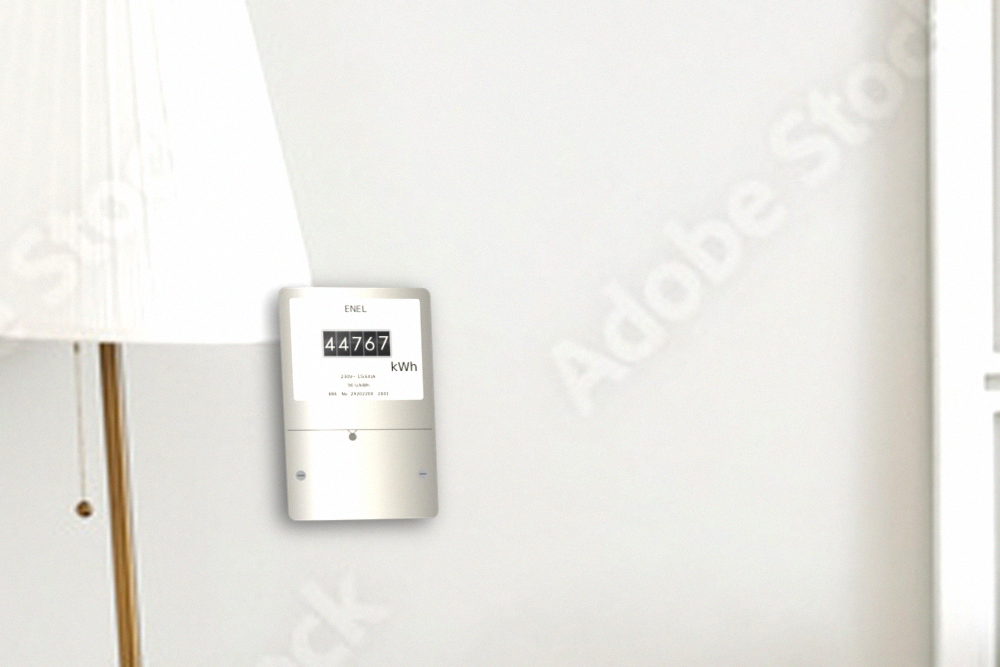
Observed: 44767 (kWh)
